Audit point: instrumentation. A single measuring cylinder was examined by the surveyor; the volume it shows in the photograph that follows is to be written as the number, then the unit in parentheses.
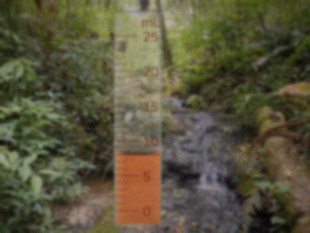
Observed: 8 (mL)
